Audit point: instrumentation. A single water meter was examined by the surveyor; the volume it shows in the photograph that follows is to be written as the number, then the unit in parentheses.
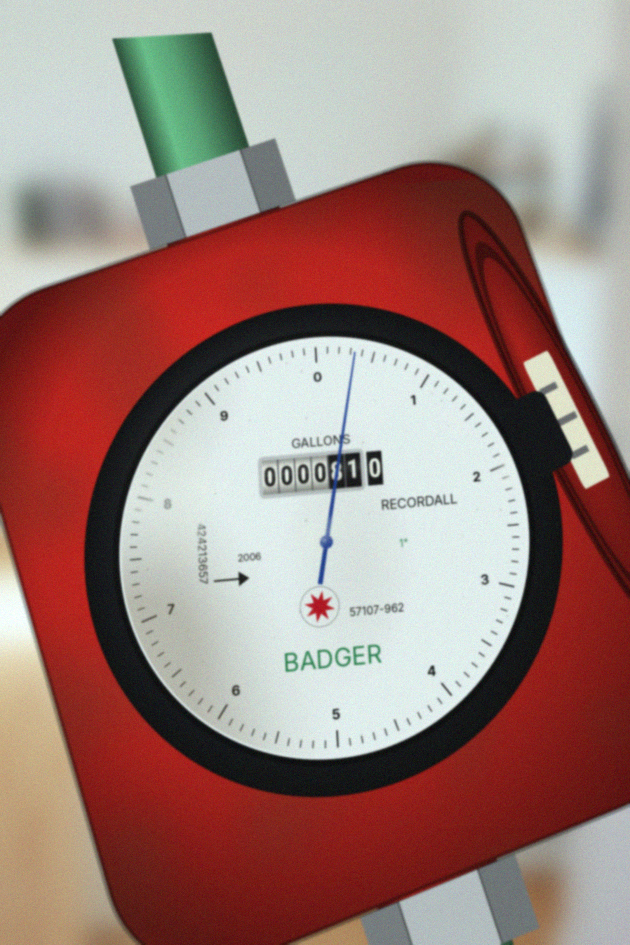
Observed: 810.3 (gal)
